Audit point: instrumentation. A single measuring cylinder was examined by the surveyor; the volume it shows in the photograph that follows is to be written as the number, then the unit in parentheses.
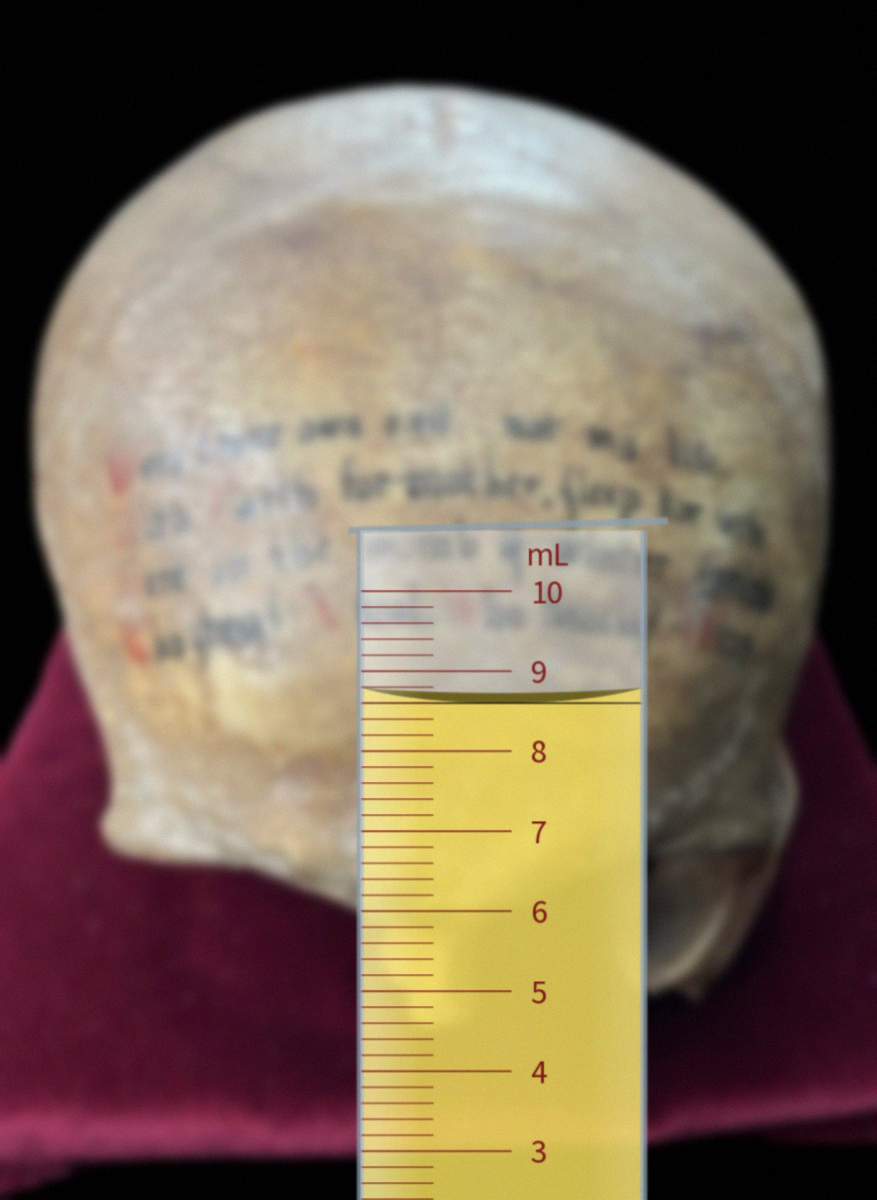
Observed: 8.6 (mL)
